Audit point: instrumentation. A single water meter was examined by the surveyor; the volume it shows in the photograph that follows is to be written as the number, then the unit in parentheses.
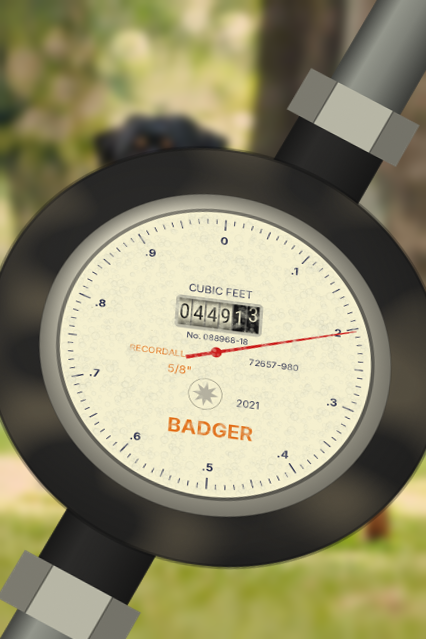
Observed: 44913.20 (ft³)
